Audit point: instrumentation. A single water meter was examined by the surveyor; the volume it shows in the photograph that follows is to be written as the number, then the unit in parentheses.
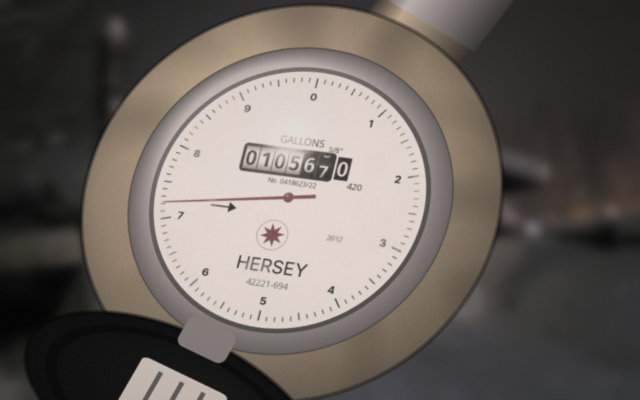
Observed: 105667.2 (gal)
